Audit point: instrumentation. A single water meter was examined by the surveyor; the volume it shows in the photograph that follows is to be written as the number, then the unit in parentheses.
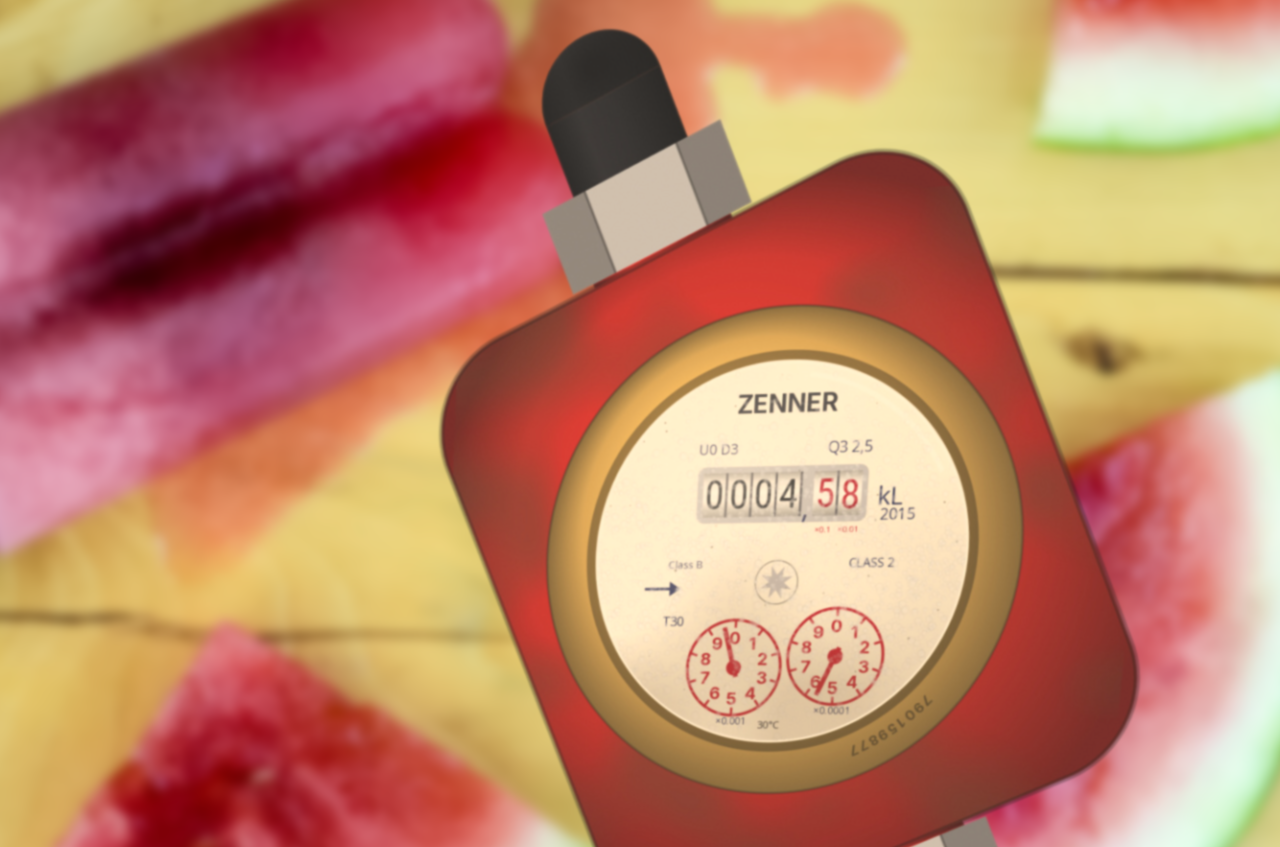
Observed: 4.5795 (kL)
